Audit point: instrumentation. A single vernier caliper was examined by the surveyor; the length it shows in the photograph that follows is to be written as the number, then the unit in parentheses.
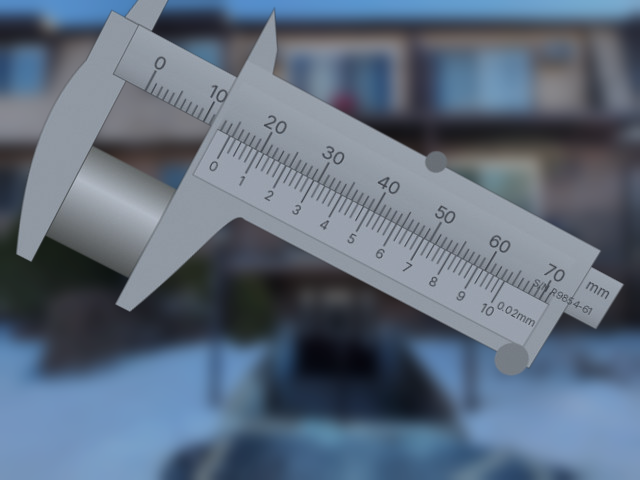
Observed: 14.6 (mm)
